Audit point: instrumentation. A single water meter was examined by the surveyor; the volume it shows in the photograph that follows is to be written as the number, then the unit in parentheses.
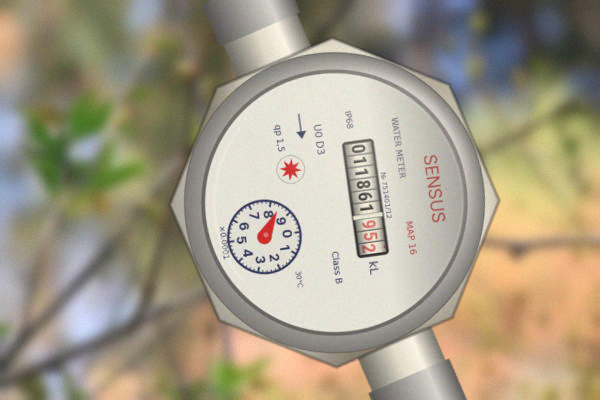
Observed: 11861.9518 (kL)
